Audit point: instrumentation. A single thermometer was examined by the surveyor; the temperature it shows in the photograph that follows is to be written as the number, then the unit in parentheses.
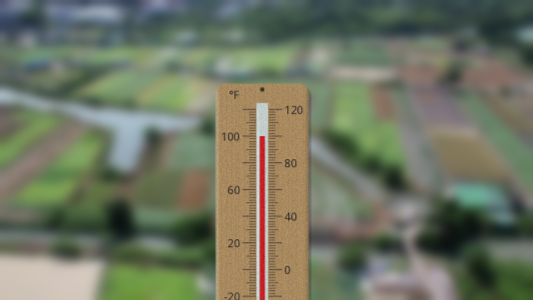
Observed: 100 (°F)
